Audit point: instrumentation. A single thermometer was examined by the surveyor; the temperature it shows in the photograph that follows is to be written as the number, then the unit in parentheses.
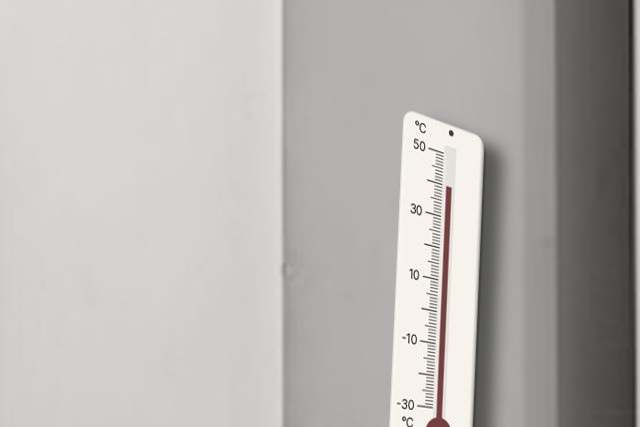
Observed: 40 (°C)
